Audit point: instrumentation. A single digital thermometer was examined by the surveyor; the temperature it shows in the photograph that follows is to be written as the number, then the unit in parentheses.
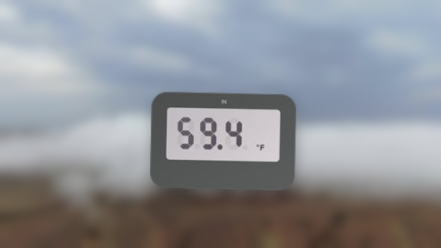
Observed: 59.4 (°F)
